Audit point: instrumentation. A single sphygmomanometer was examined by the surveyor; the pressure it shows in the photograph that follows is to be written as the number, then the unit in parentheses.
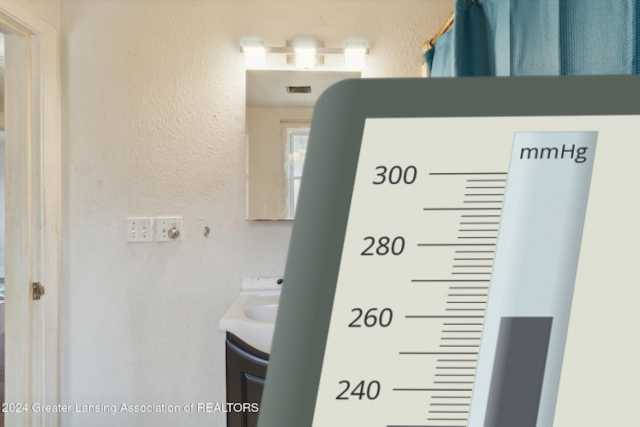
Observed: 260 (mmHg)
